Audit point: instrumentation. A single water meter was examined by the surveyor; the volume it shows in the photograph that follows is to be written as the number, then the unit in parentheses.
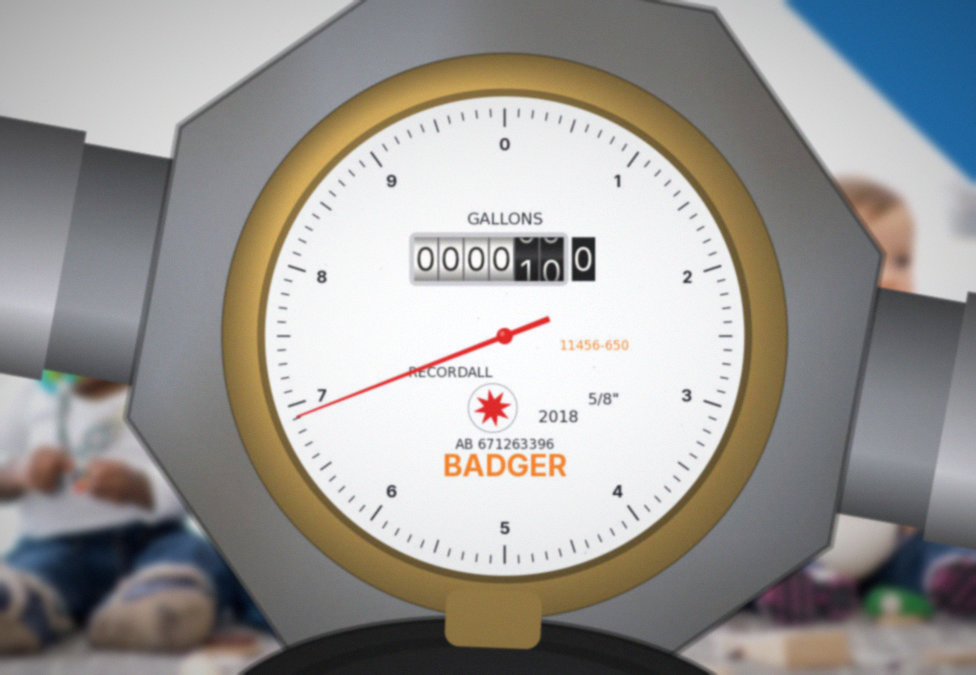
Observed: 96.9 (gal)
